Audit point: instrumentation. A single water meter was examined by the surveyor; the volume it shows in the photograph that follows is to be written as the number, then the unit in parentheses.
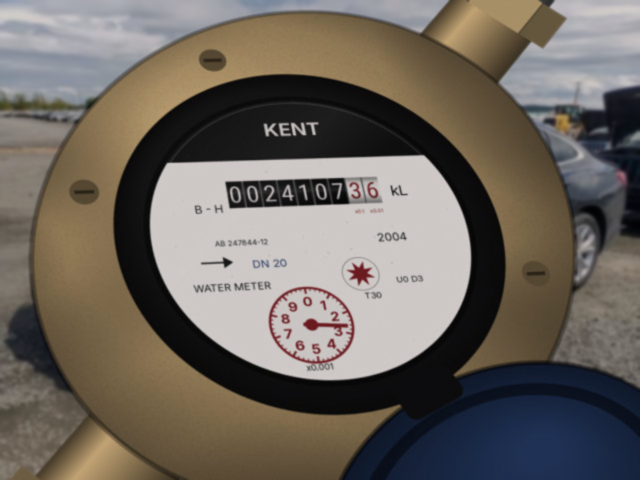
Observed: 24107.362 (kL)
